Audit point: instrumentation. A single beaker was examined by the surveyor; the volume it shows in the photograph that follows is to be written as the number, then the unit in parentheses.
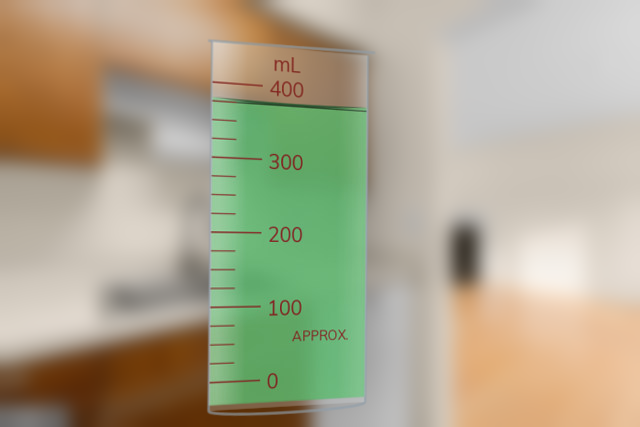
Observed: 375 (mL)
